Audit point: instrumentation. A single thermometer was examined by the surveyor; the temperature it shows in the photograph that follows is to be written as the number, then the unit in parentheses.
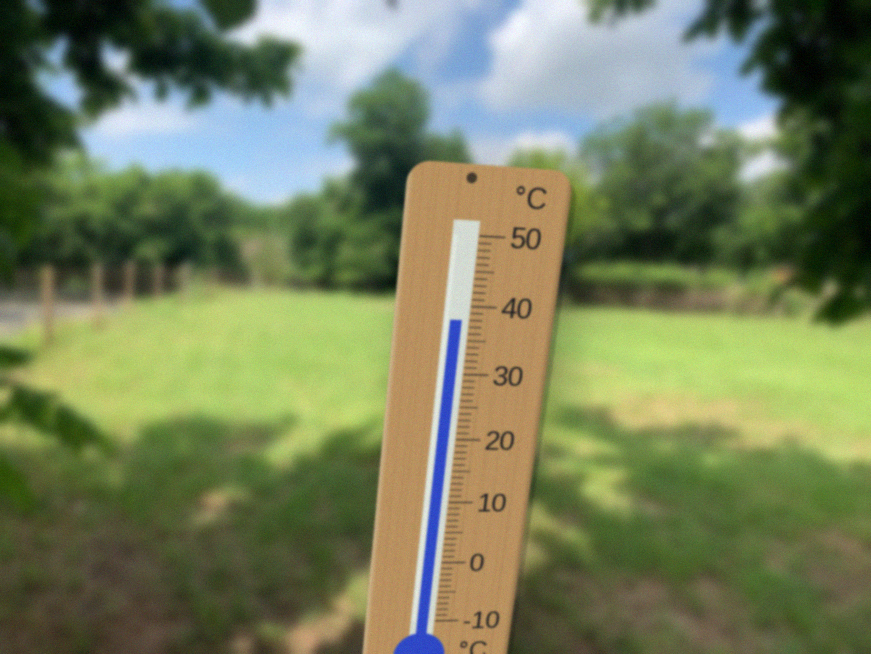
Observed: 38 (°C)
